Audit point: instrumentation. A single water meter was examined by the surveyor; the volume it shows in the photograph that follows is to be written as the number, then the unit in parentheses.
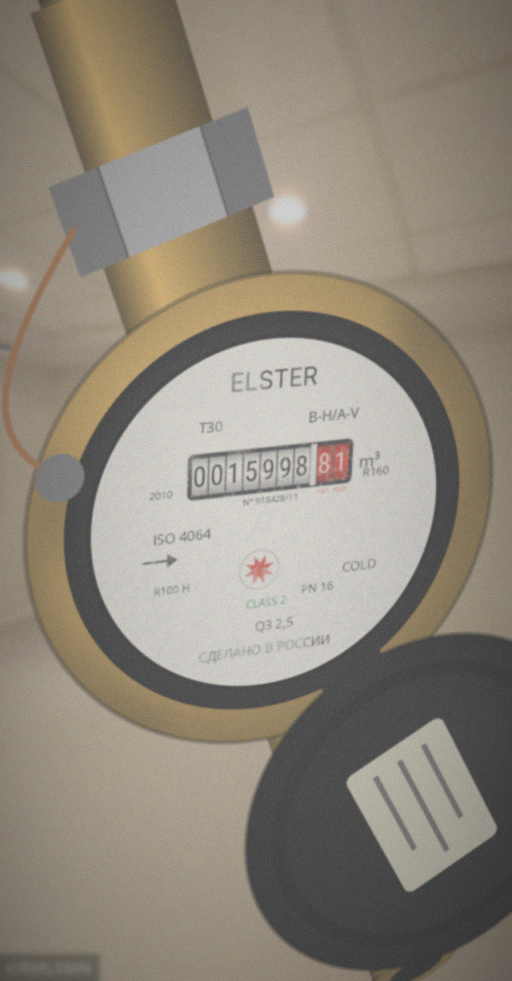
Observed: 15998.81 (m³)
